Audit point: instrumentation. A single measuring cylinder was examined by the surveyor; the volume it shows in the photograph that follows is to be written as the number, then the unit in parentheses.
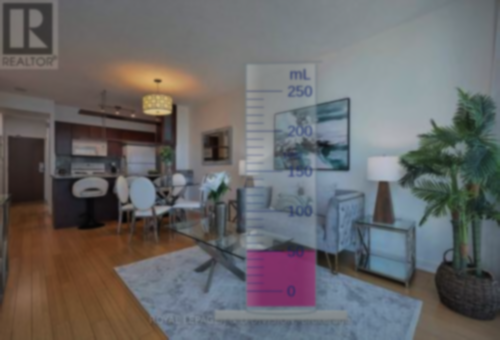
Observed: 50 (mL)
